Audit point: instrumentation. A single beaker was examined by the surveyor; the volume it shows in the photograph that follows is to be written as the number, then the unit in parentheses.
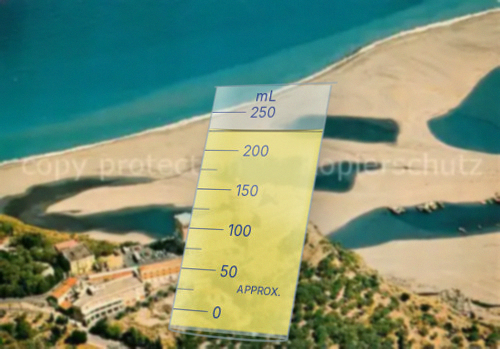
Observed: 225 (mL)
